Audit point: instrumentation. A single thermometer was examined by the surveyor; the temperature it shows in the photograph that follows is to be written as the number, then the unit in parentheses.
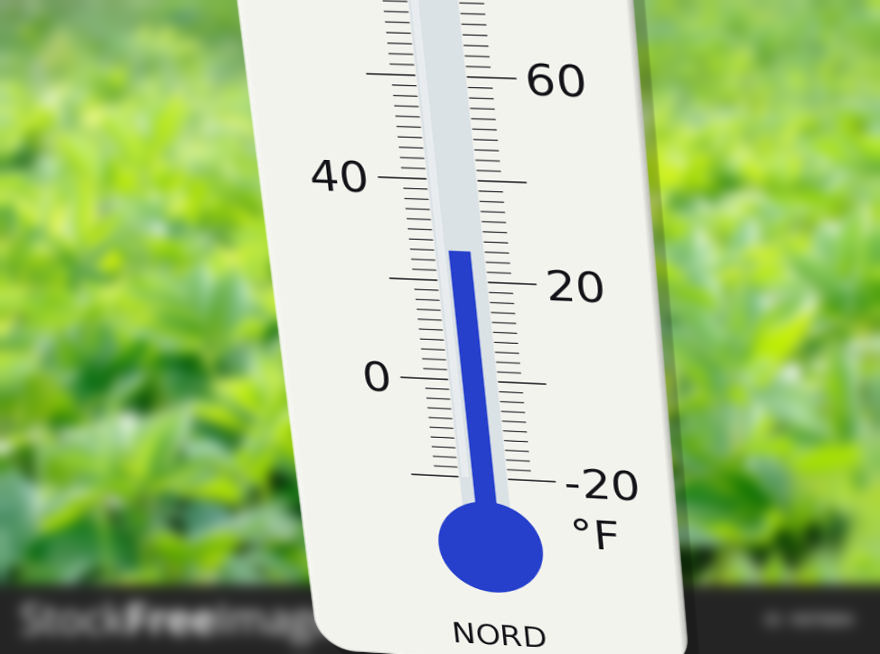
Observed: 26 (°F)
